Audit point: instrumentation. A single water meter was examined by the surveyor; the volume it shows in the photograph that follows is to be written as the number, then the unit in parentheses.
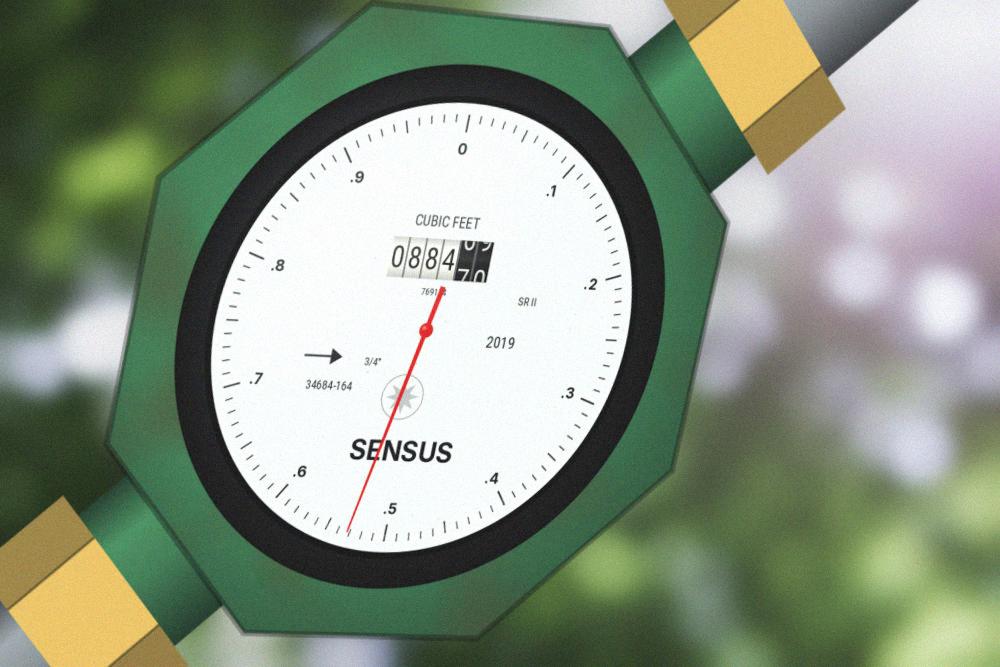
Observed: 88469.53 (ft³)
